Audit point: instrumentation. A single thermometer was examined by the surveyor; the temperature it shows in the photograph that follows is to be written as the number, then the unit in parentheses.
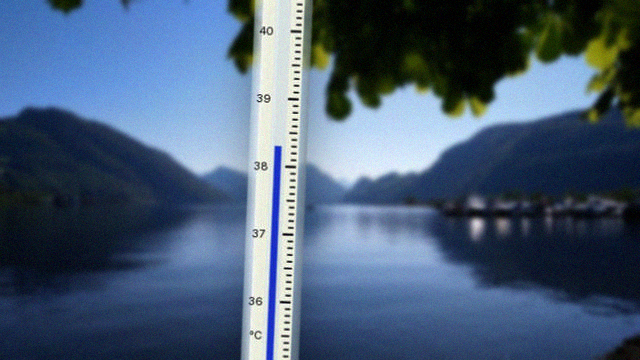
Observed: 38.3 (°C)
